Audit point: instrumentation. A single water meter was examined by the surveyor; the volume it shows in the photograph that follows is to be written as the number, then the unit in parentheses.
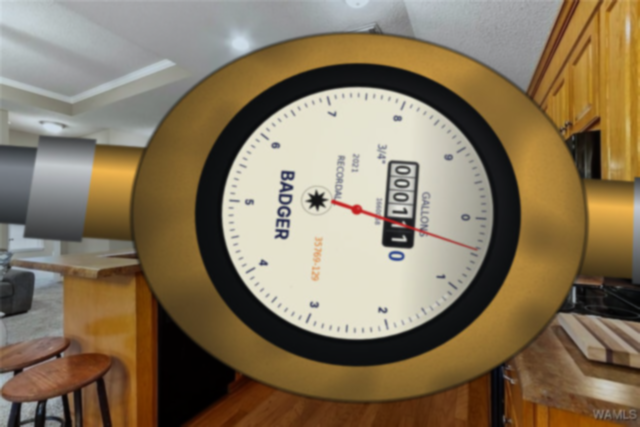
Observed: 1110.4 (gal)
